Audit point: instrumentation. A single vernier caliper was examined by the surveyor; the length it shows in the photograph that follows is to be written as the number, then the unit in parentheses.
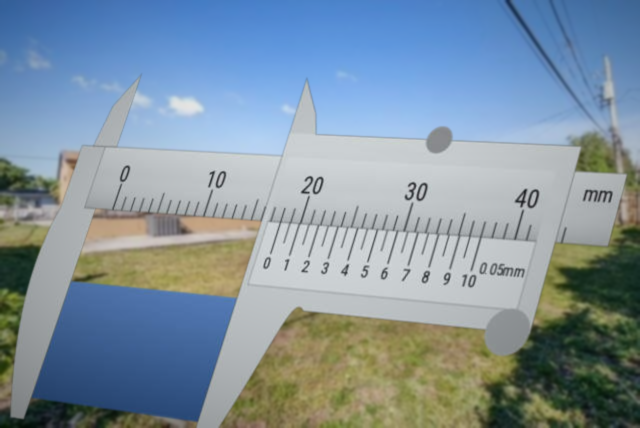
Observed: 18.0 (mm)
